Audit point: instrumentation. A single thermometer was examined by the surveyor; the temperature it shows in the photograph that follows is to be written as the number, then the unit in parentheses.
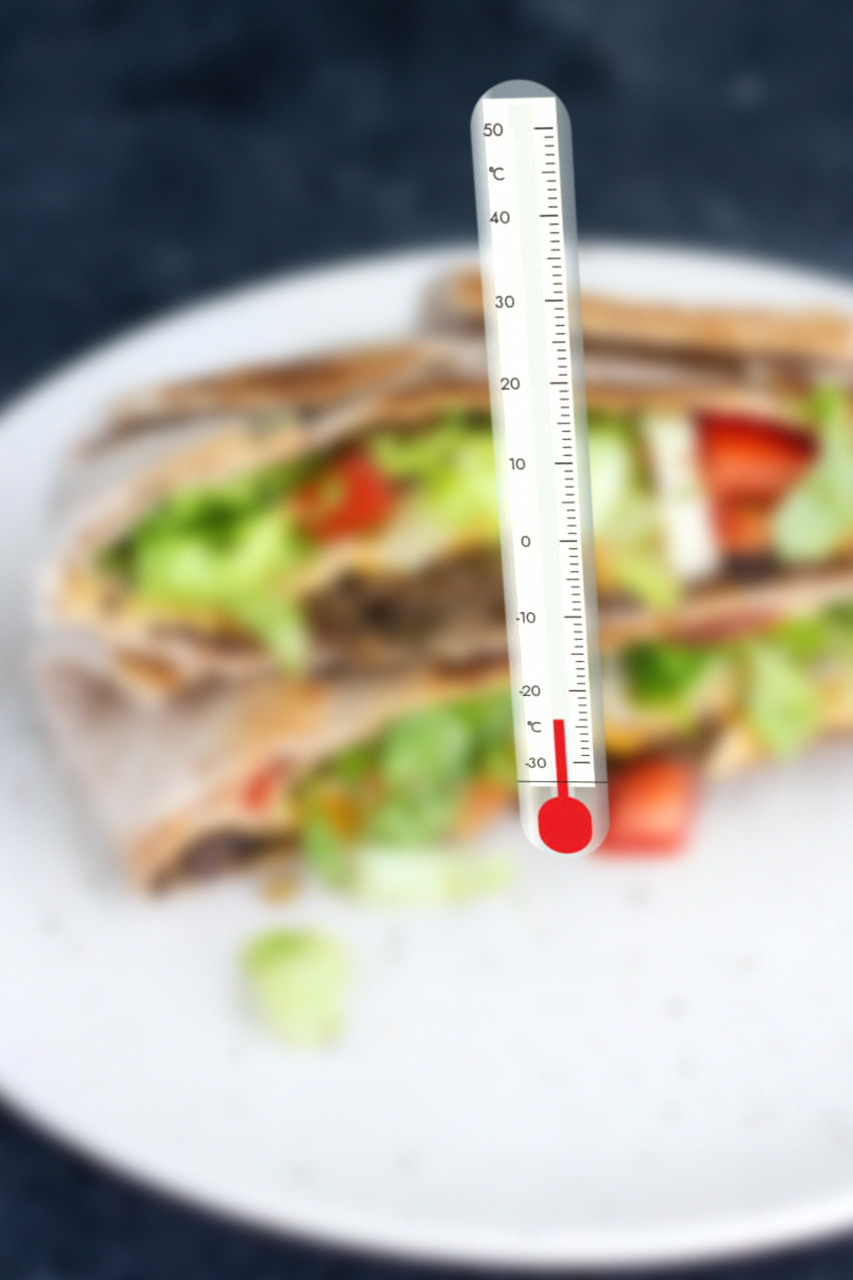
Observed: -24 (°C)
